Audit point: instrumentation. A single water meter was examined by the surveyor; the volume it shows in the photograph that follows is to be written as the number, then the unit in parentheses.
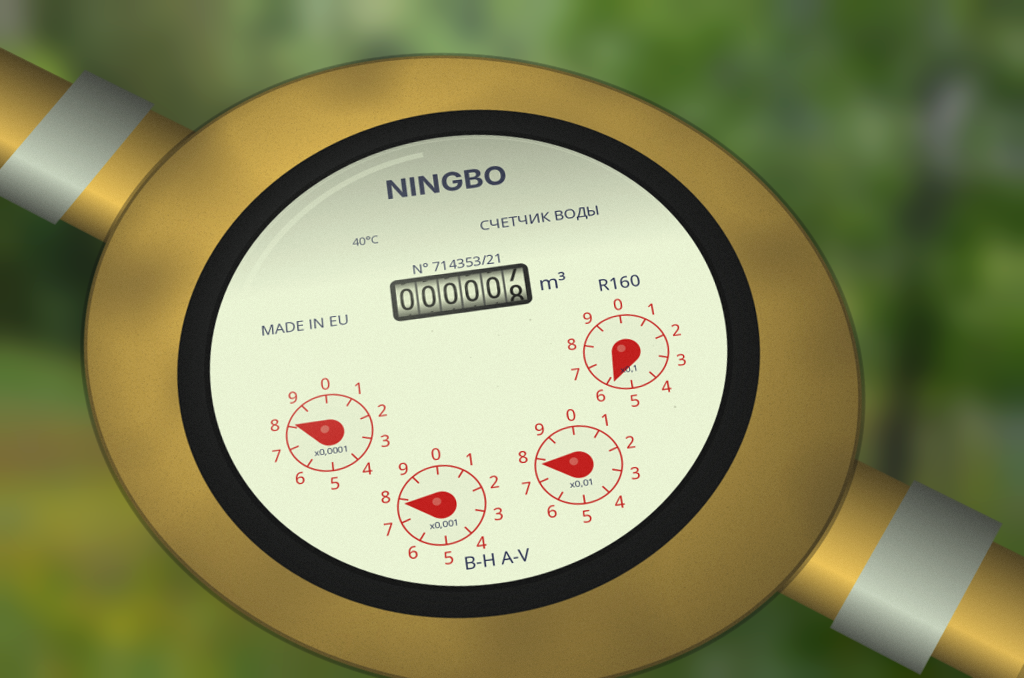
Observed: 7.5778 (m³)
